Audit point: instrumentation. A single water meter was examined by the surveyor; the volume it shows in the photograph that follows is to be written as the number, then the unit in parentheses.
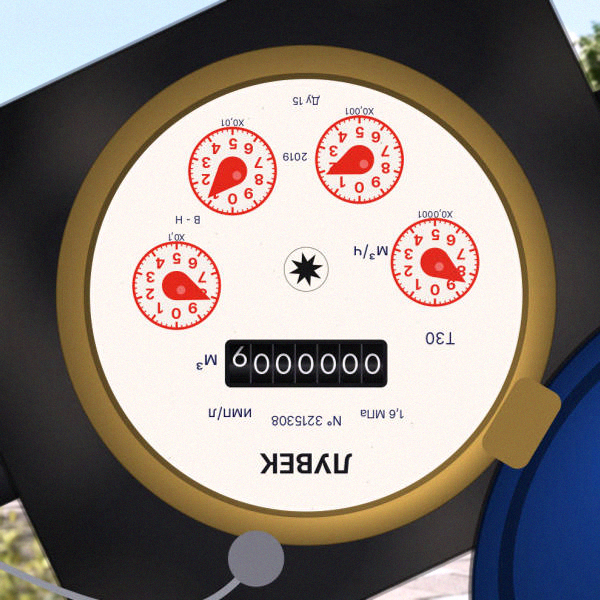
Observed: 8.8118 (m³)
